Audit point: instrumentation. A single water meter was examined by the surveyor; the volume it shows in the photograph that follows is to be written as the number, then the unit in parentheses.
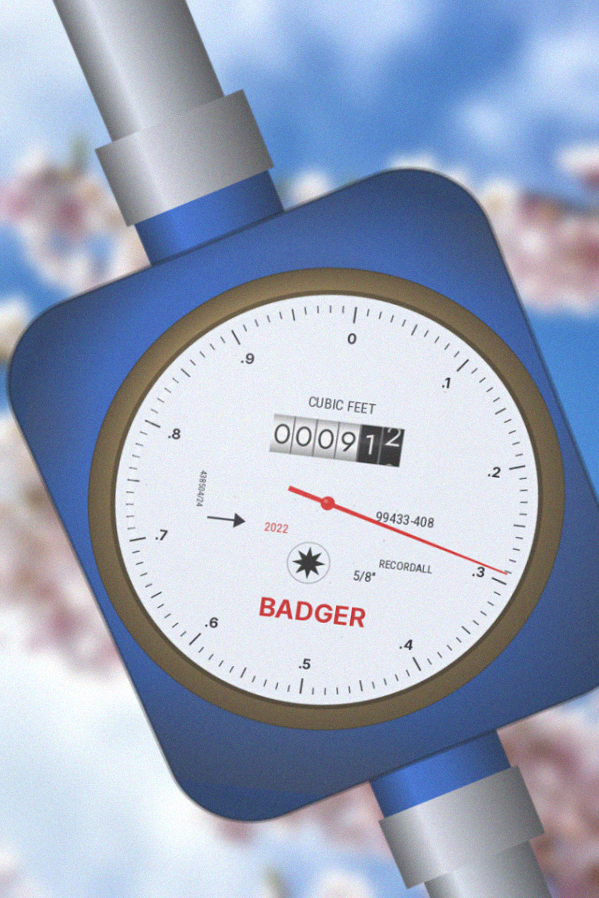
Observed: 912.29 (ft³)
